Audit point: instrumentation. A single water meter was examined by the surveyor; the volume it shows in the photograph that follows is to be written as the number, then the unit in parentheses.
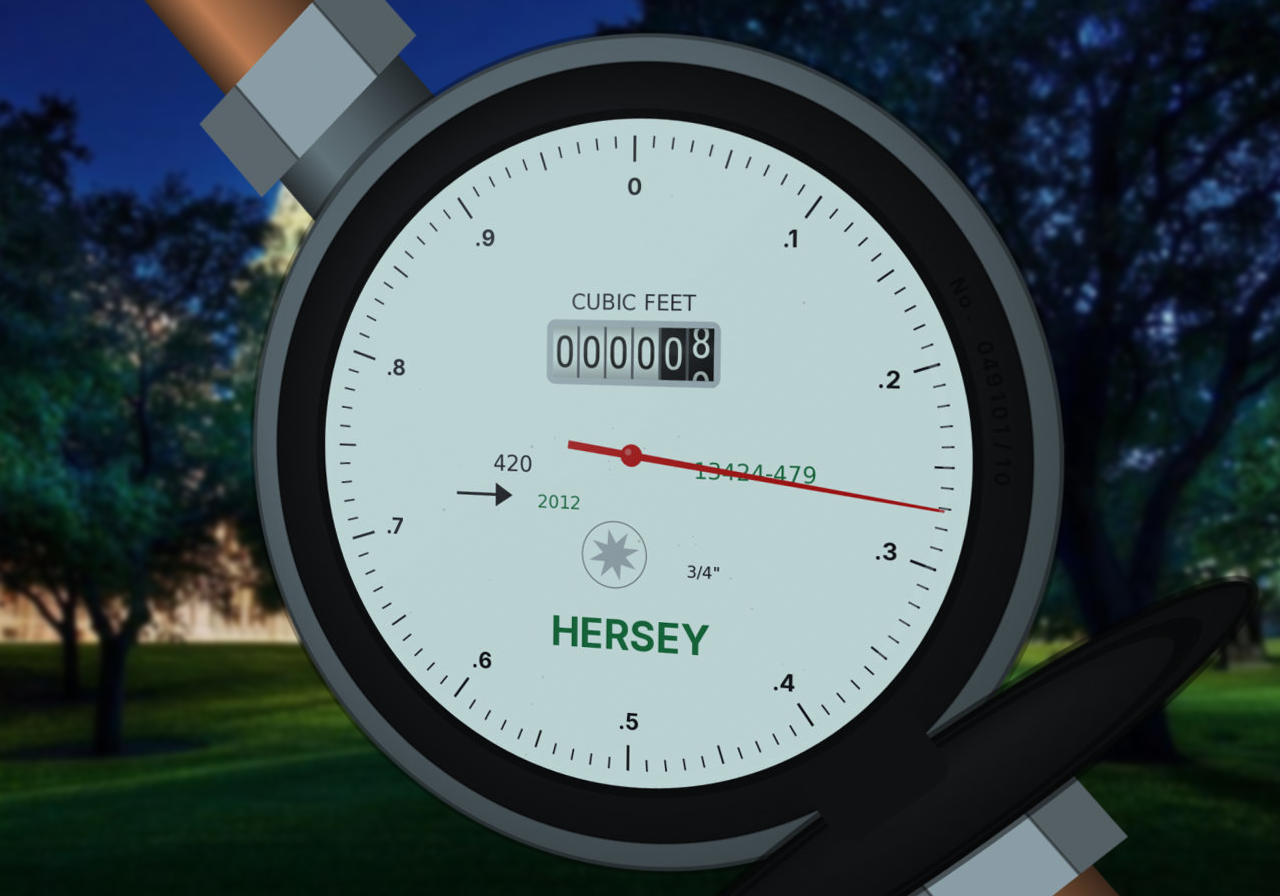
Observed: 8.27 (ft³)
